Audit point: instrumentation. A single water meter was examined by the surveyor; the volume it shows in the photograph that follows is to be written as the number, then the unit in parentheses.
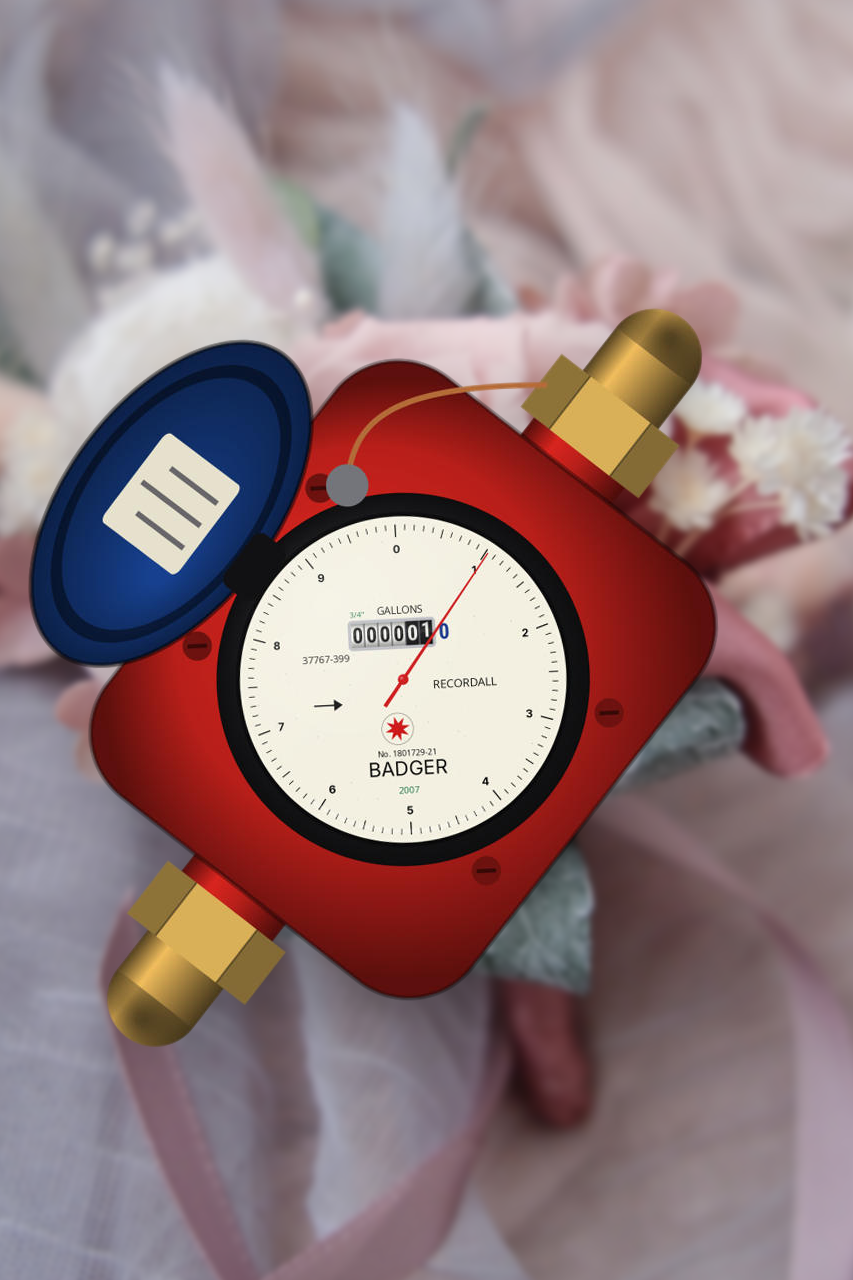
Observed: 11.0 (gal)
